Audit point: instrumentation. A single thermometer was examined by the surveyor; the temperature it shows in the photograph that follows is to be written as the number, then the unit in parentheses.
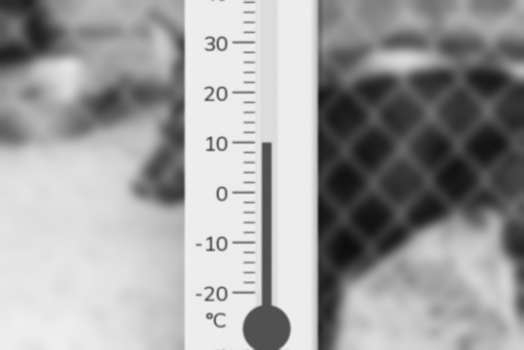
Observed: 10 (°C)
